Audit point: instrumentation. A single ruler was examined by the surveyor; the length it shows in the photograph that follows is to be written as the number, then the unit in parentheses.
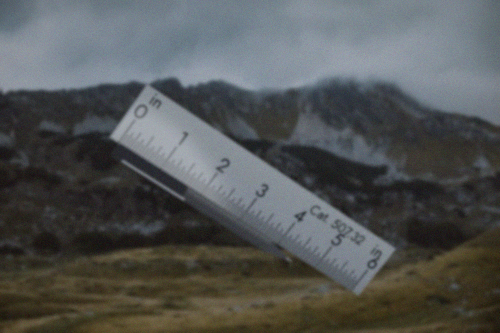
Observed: 4.5 (in)
